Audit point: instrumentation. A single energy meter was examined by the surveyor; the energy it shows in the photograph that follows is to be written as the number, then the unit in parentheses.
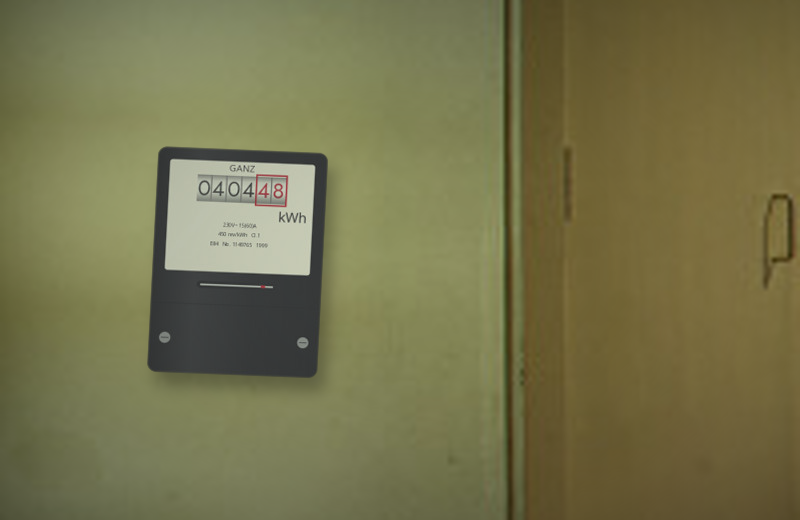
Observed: 404.48 (kWh)
